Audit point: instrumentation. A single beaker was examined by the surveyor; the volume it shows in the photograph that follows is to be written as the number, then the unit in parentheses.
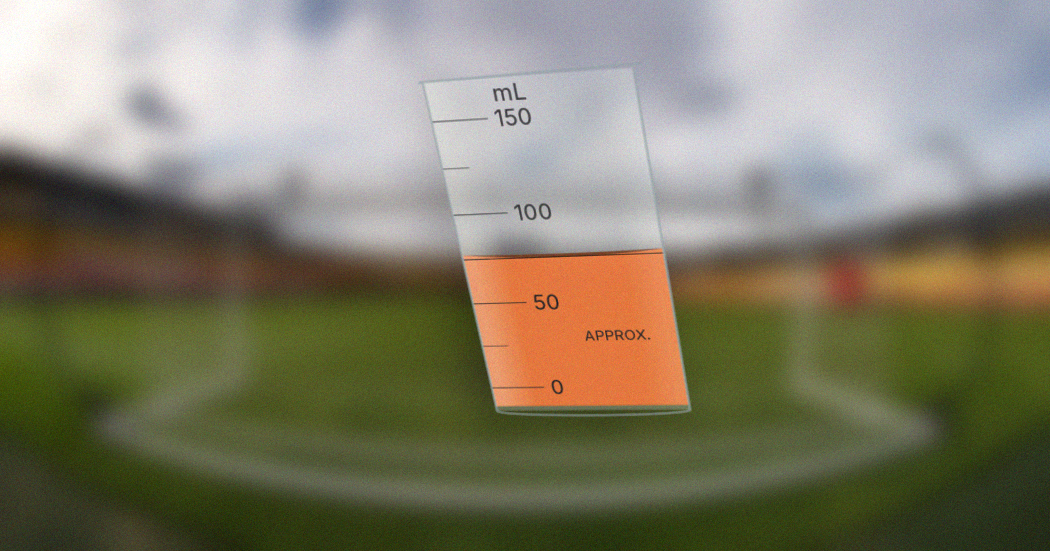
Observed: 75 (mL)
